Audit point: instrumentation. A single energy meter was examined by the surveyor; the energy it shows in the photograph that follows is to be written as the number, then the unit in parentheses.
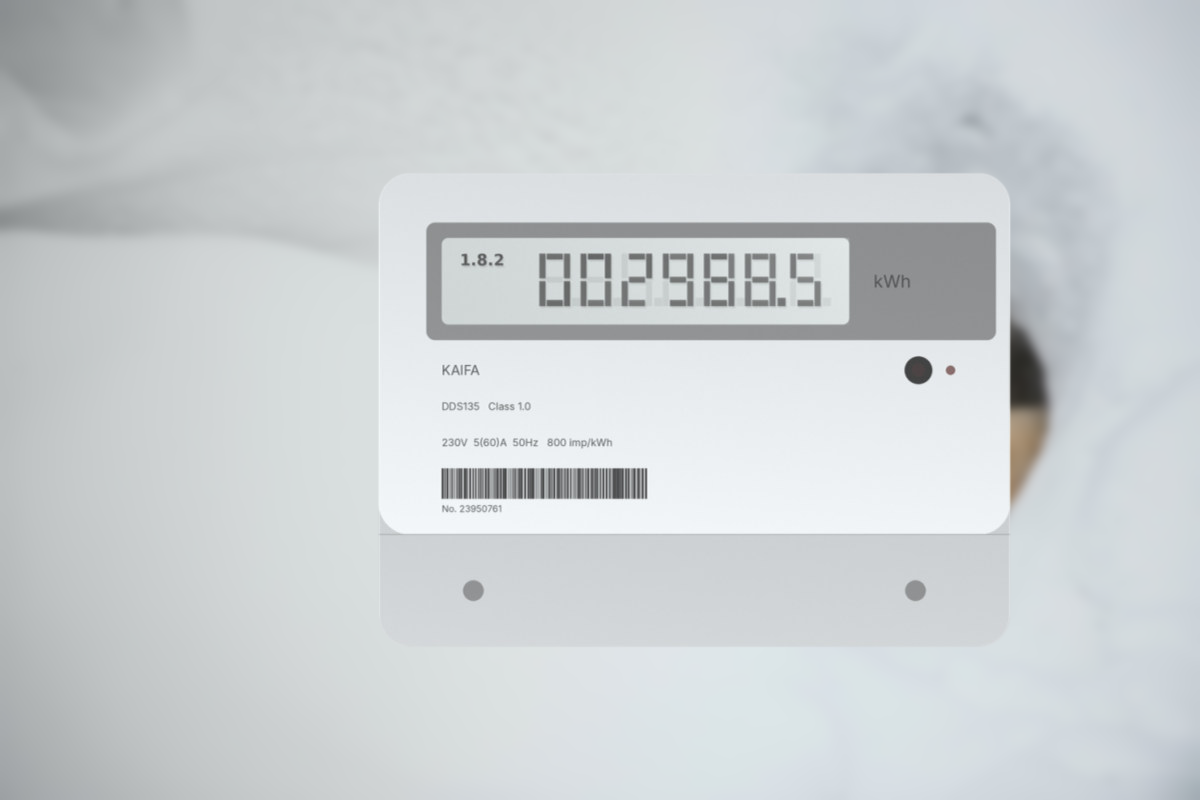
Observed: 2988.5 (kWh)
